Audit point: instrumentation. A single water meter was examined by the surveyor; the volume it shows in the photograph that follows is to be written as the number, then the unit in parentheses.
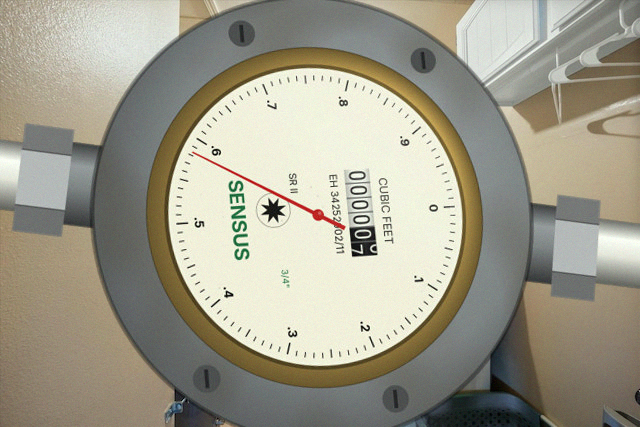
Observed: 6.58 (ft³)
